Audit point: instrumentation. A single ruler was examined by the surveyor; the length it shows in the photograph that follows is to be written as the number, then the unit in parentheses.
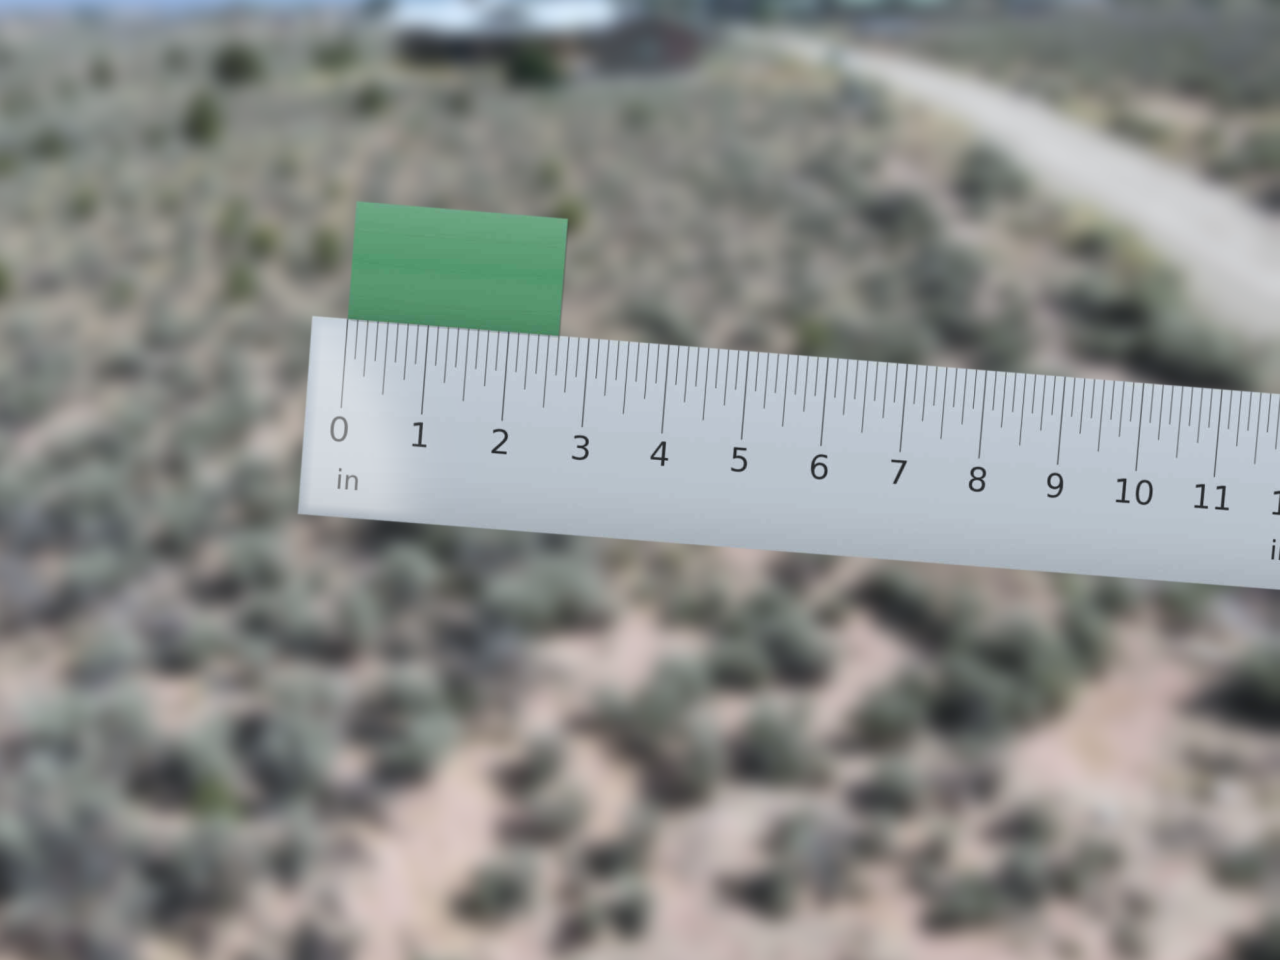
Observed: 2.625 (in)
